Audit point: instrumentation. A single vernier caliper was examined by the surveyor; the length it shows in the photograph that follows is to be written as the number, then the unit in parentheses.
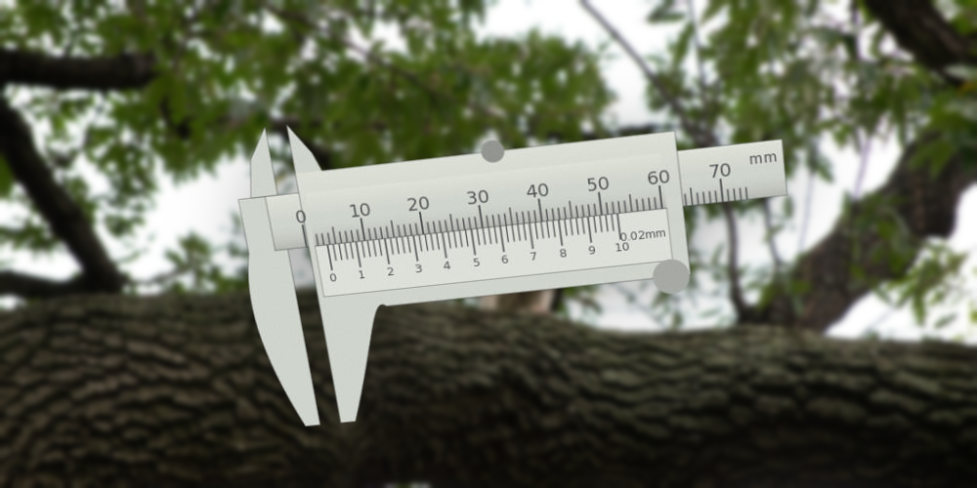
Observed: 3.6 (mm)
